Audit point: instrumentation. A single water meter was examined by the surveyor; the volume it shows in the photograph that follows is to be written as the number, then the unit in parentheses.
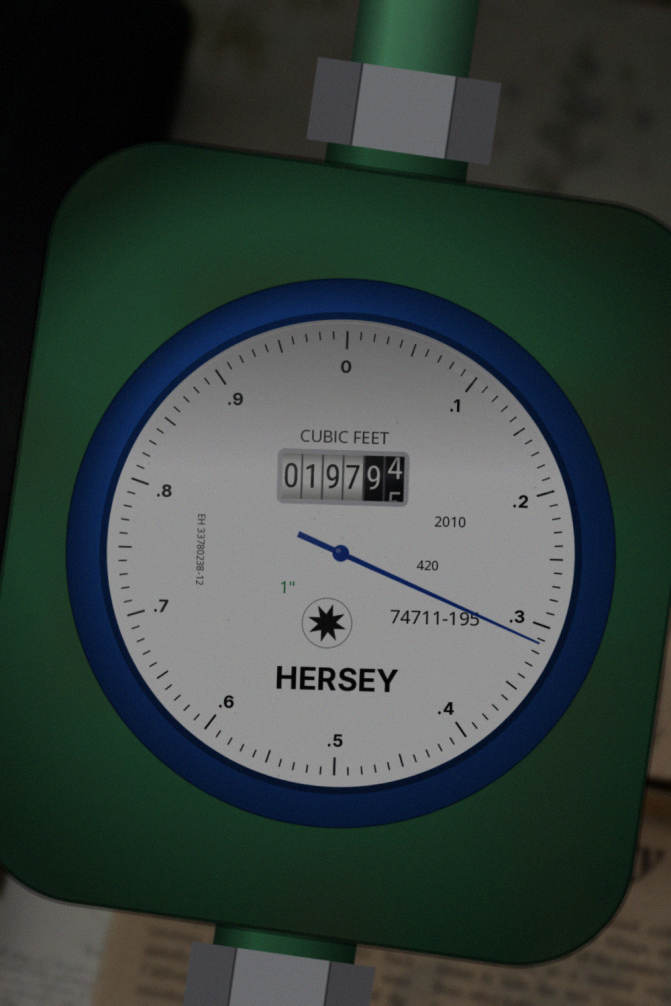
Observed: 19794.31 (ft³)
